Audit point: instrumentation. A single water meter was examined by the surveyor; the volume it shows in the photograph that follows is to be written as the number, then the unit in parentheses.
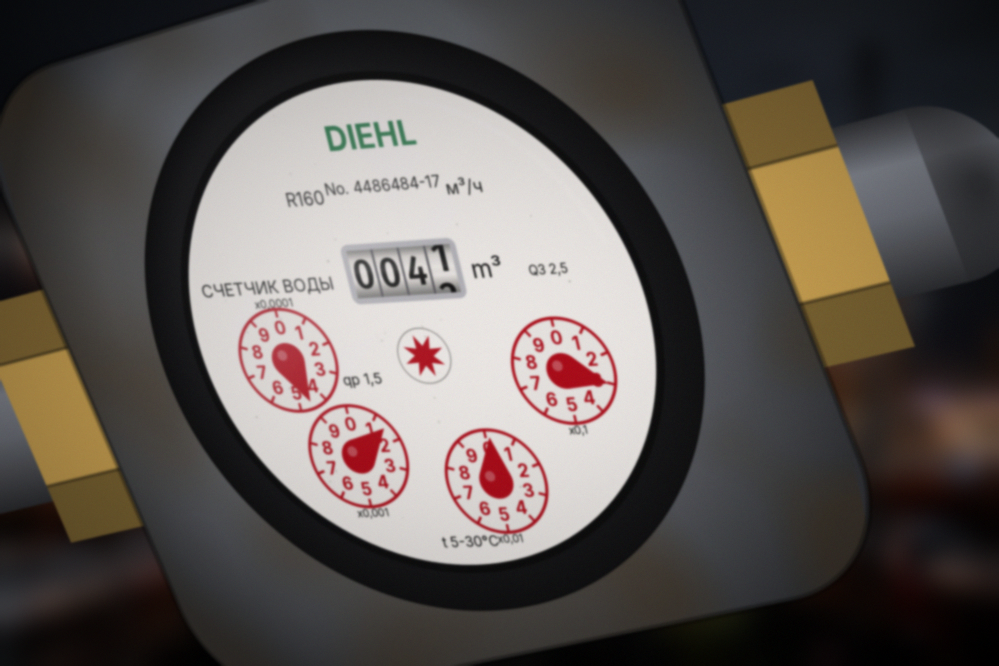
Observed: 41.3014 (m³)
